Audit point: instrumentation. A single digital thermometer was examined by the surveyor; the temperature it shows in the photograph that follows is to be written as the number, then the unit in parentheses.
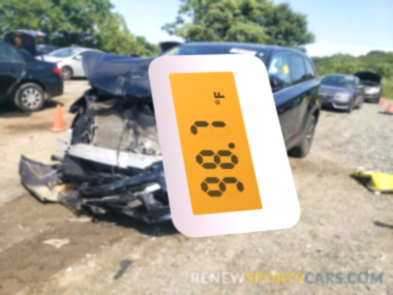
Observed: 98.7 (°F)
